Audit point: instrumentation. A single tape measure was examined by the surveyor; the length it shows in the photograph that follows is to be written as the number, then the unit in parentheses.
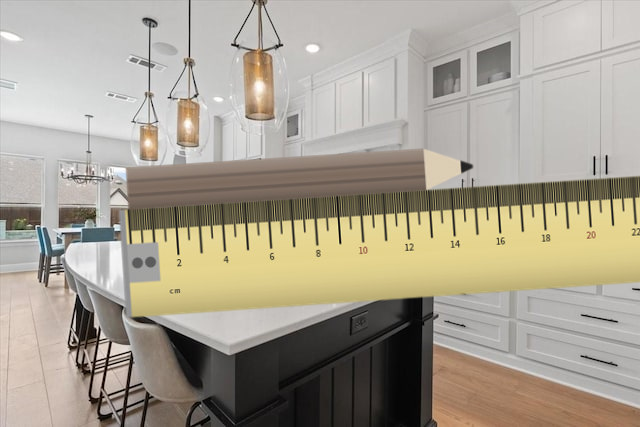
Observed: 15 (cm)
